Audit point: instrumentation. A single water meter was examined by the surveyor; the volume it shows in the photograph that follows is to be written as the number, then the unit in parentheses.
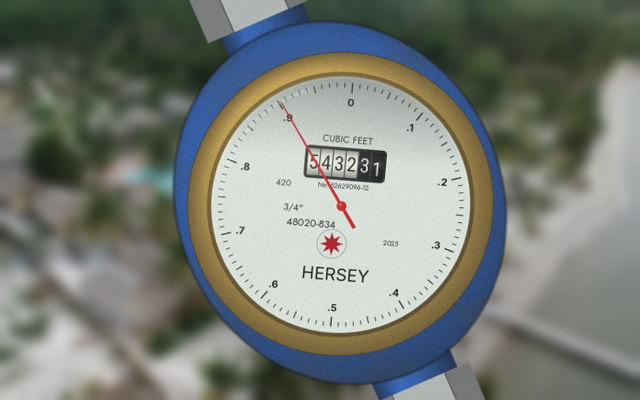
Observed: 543230.90 (ft³)
